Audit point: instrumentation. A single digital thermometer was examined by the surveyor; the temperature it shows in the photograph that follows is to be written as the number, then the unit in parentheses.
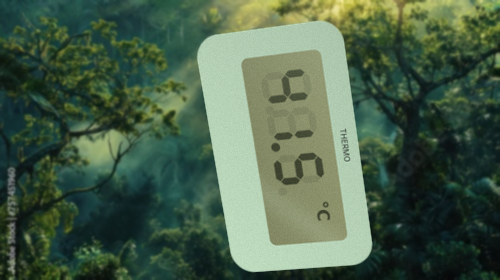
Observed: 41.5 (°C)
